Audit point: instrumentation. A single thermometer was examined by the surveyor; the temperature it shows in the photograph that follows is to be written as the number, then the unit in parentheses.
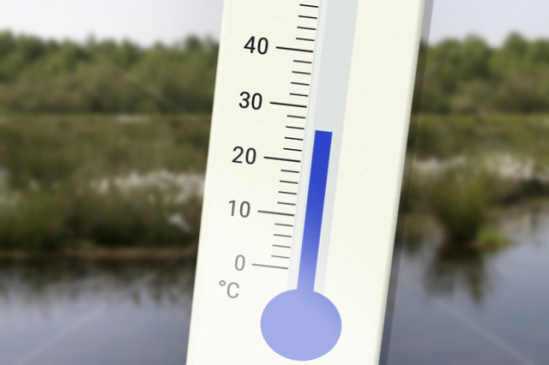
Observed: 26 (°C)
